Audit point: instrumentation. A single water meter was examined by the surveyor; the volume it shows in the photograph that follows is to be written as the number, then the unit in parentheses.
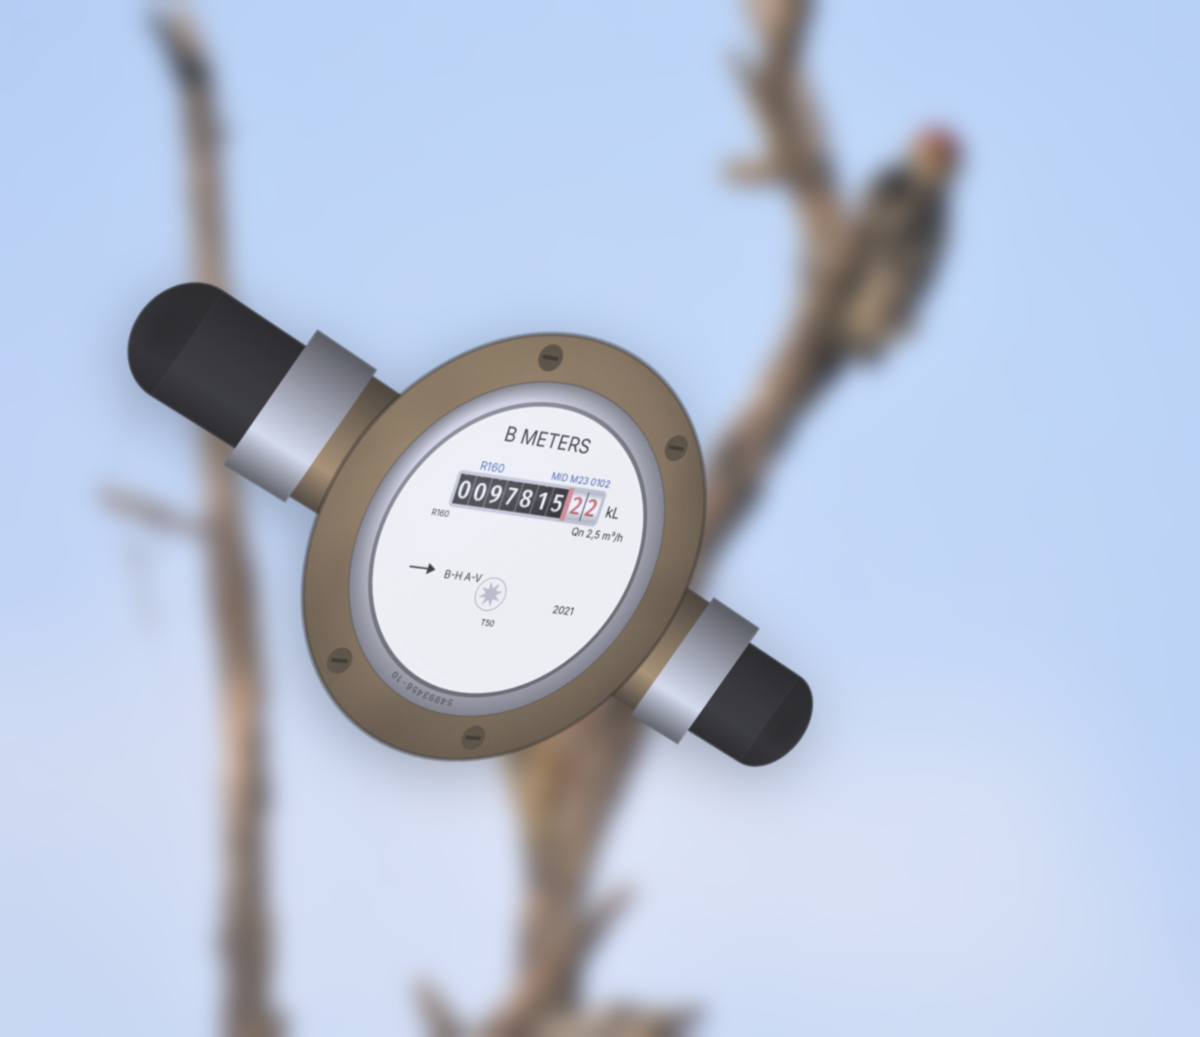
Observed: 97815.22 (kL)
